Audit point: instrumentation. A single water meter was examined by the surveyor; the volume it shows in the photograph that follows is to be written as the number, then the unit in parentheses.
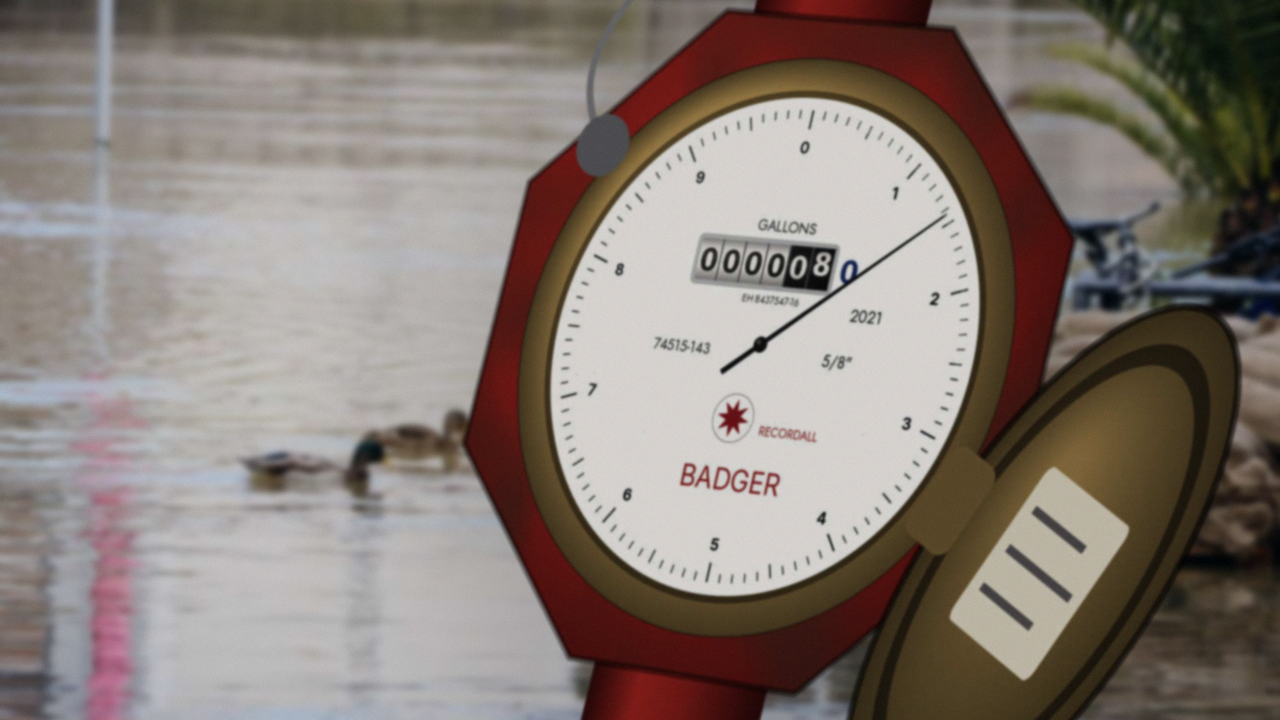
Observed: 81.4 (gal)
